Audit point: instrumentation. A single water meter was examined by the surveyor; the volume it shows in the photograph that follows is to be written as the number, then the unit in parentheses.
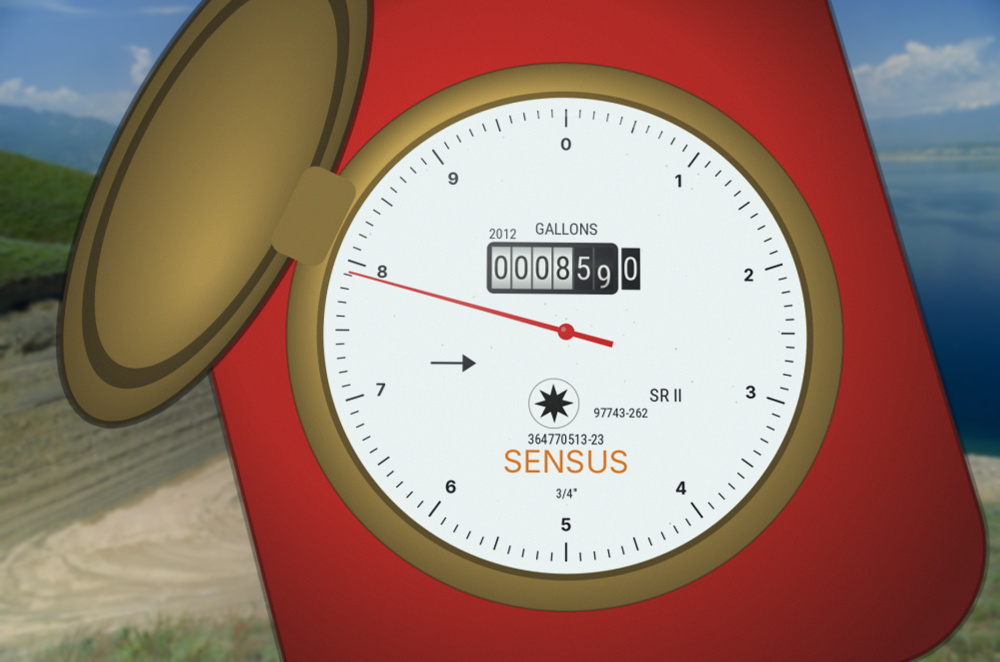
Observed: 8587.9 (gal)
